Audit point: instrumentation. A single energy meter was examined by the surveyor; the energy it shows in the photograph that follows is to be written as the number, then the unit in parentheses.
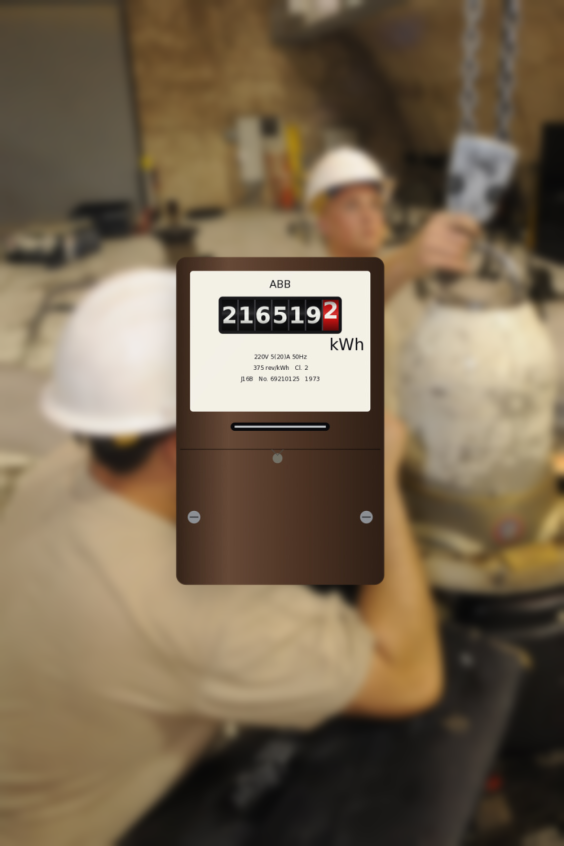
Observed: 216519.2 (kWh)
